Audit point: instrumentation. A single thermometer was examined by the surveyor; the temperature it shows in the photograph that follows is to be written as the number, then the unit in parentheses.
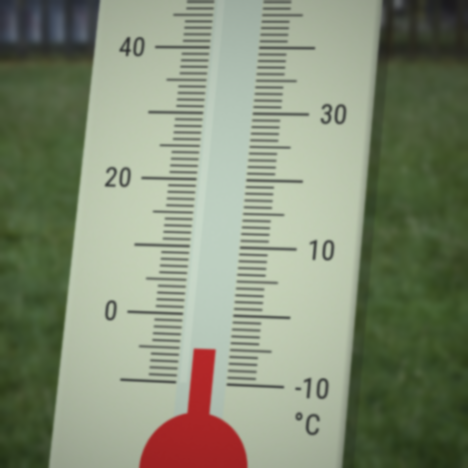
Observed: -5 (°C)
